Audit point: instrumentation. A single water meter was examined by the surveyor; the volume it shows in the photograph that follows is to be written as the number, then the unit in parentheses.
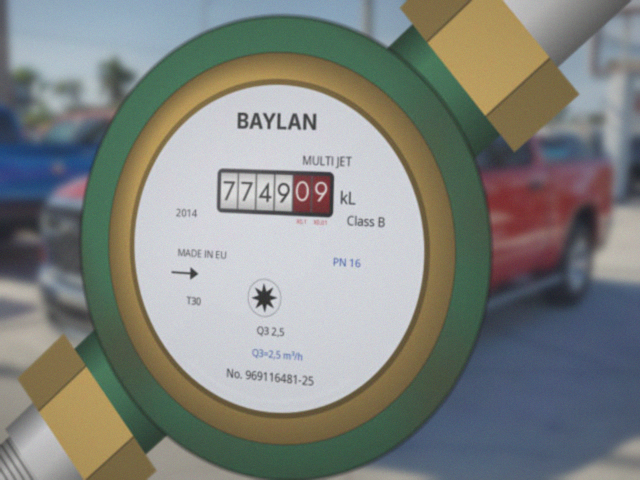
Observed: 7749.09 (kL)
